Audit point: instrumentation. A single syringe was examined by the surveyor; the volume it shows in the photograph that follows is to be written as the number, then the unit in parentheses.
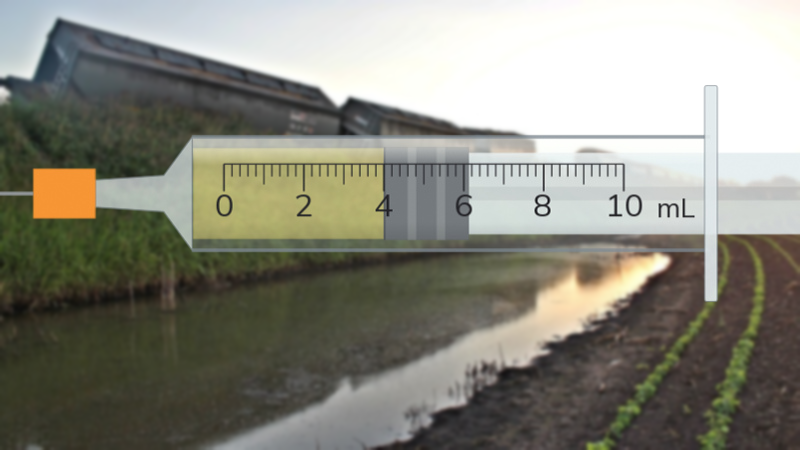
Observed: 4 (mL)
